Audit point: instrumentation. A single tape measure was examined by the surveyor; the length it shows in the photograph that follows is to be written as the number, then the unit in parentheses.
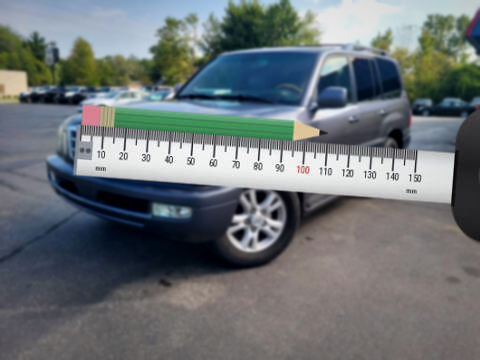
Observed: 110 (mm)
